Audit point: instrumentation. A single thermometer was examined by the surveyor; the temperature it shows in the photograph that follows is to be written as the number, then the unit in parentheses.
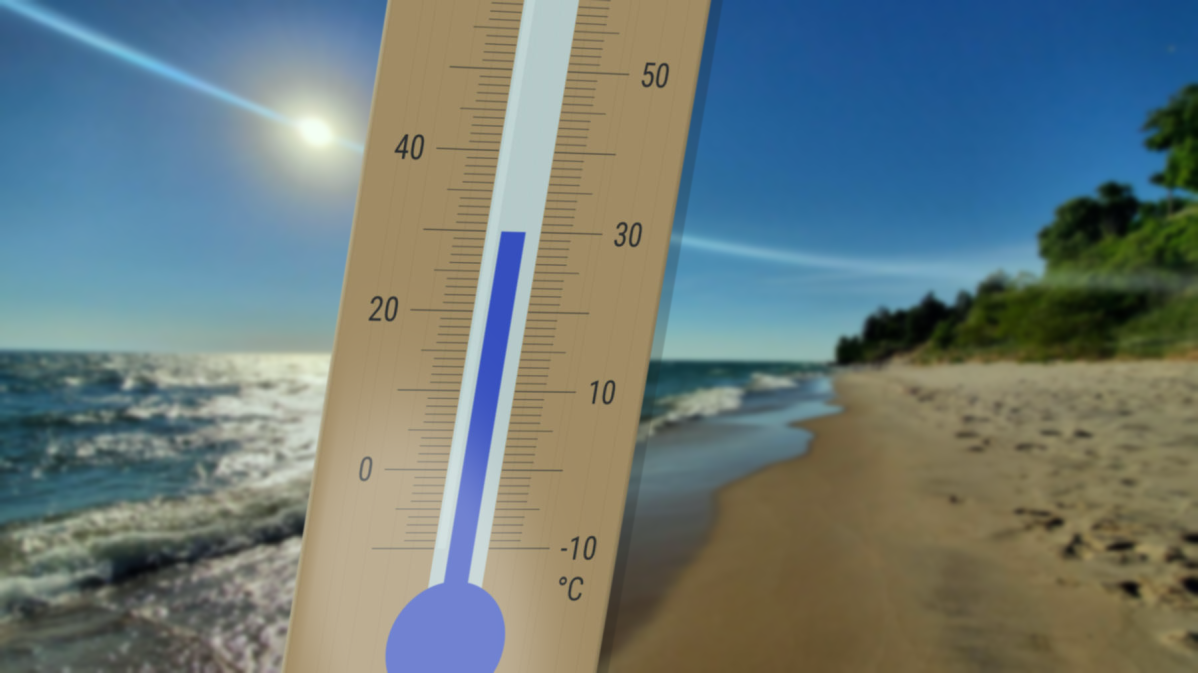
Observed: 30 (°C)
